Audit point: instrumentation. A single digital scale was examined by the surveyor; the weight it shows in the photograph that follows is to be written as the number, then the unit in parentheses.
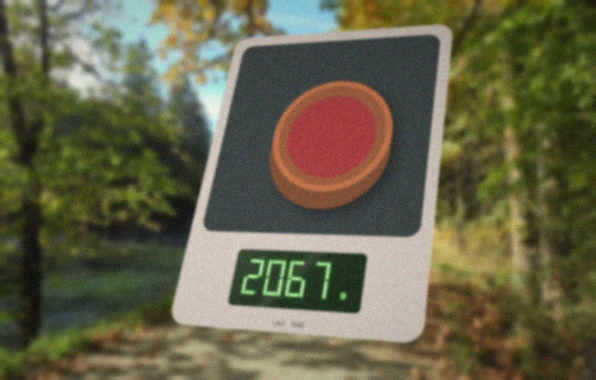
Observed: 2067 (g)
